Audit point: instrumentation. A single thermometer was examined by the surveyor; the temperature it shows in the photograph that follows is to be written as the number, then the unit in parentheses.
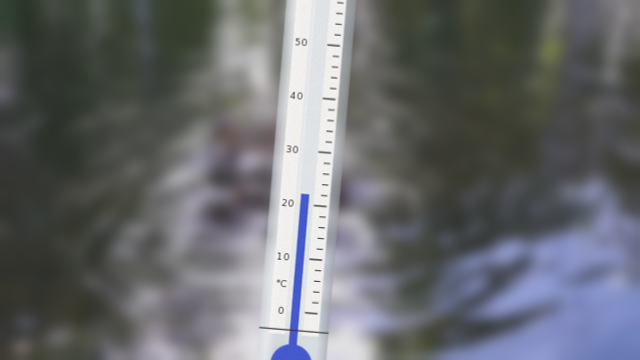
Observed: 22 (°C)
